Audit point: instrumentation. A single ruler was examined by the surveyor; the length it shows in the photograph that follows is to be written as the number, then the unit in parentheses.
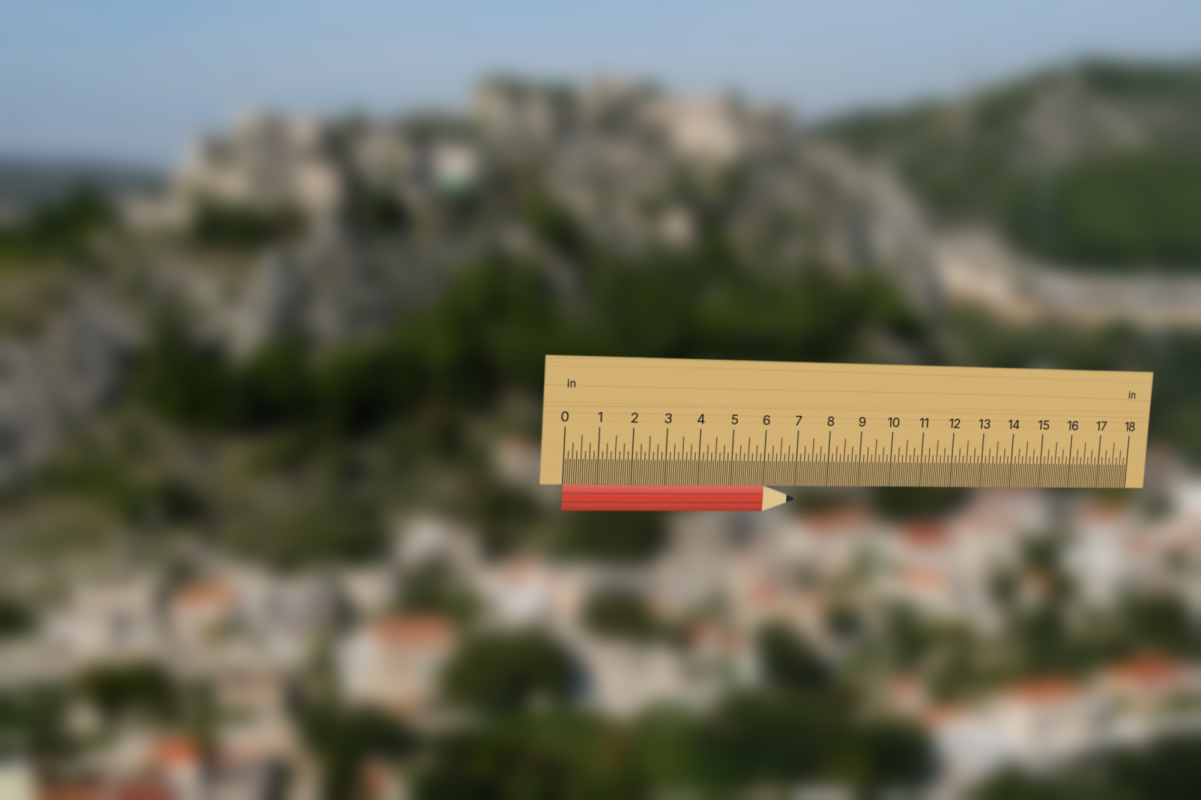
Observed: 7 (in)
